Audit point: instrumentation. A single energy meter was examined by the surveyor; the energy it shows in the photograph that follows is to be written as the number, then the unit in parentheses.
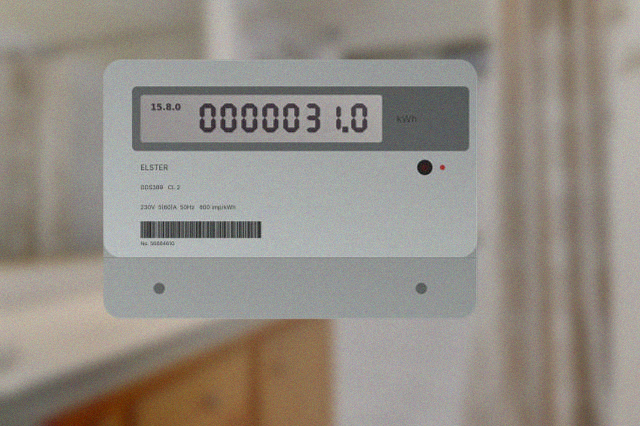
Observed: 31.0 (kWh)
